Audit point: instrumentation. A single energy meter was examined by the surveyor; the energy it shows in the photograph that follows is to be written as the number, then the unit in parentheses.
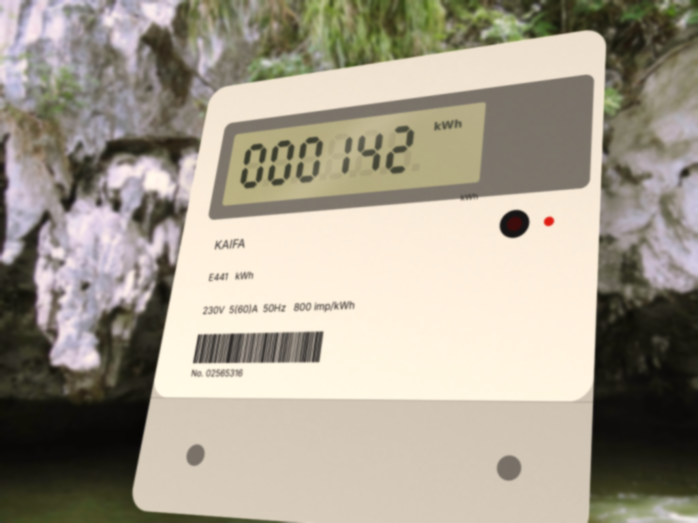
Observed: 142 (kWh)
